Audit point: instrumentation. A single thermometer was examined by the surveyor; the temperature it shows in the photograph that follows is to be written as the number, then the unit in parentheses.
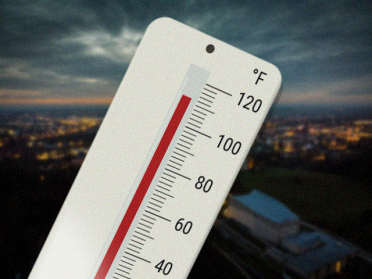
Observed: 112 (°F)
